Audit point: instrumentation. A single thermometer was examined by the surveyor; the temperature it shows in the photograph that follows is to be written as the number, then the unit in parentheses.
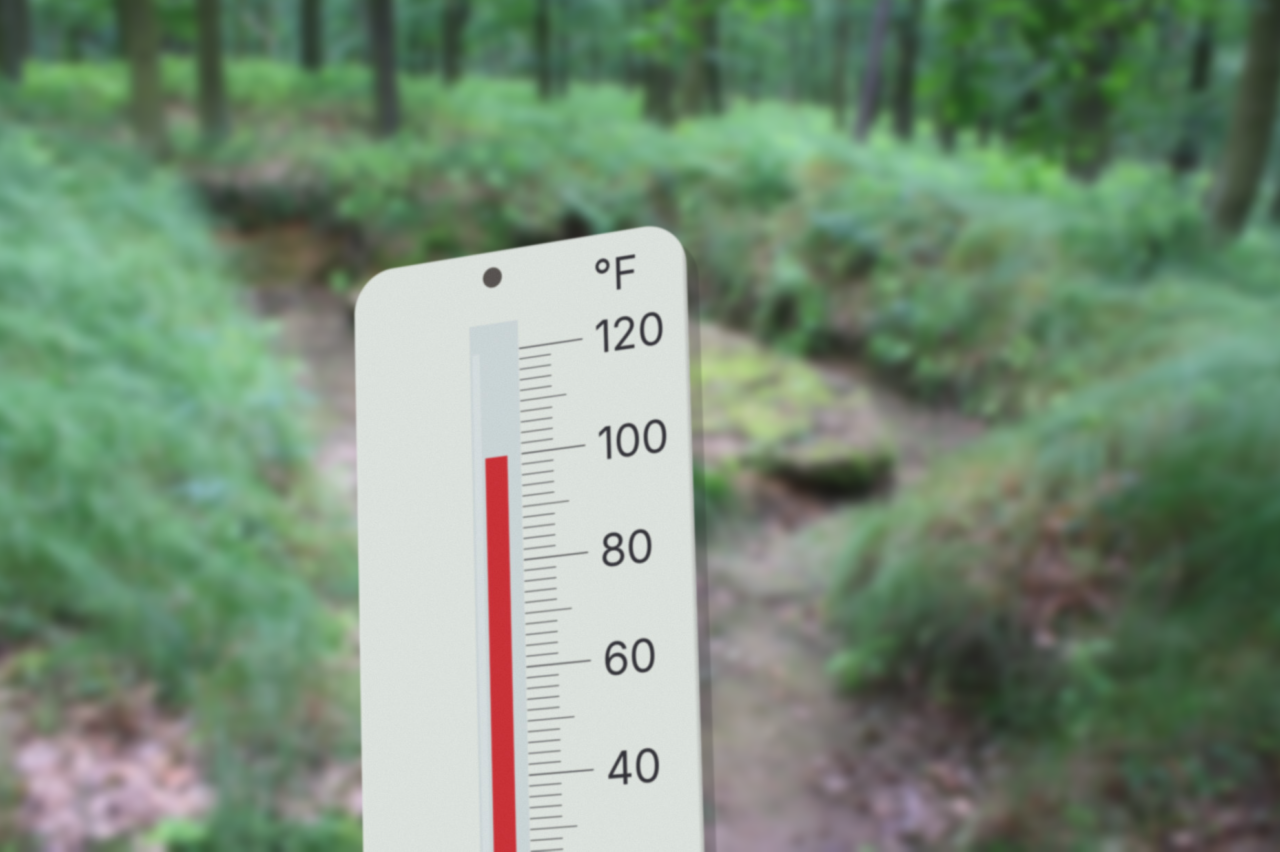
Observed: 100 (°F)
